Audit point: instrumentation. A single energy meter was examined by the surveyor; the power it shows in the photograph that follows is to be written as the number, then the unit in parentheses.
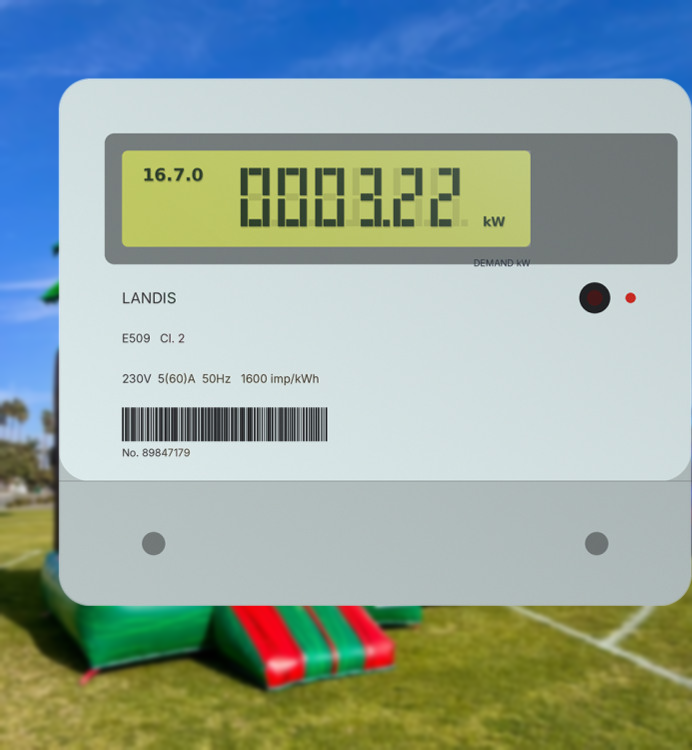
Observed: 3.22 (kW)
